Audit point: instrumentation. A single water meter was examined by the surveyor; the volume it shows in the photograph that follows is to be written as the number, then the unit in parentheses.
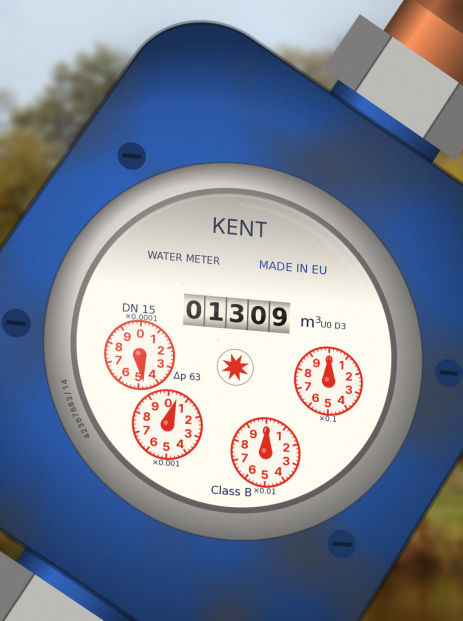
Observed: 1309.0004 (m³)
